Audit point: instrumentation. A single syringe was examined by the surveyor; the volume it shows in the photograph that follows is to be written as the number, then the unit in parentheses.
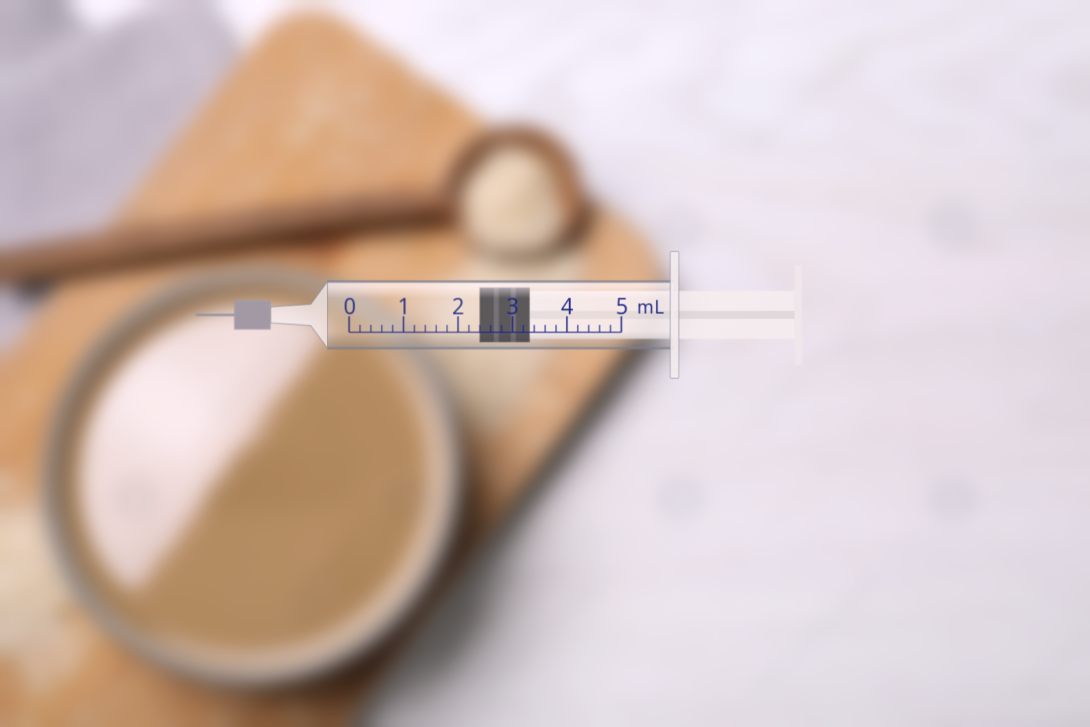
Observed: 2.4 (mL)
